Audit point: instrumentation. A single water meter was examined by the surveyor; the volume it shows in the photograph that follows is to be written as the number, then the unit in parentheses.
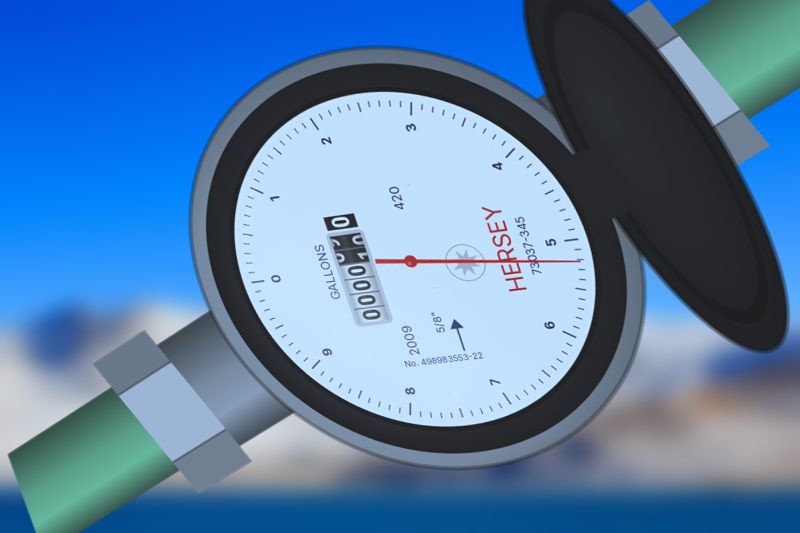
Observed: 95.2 (gal)
